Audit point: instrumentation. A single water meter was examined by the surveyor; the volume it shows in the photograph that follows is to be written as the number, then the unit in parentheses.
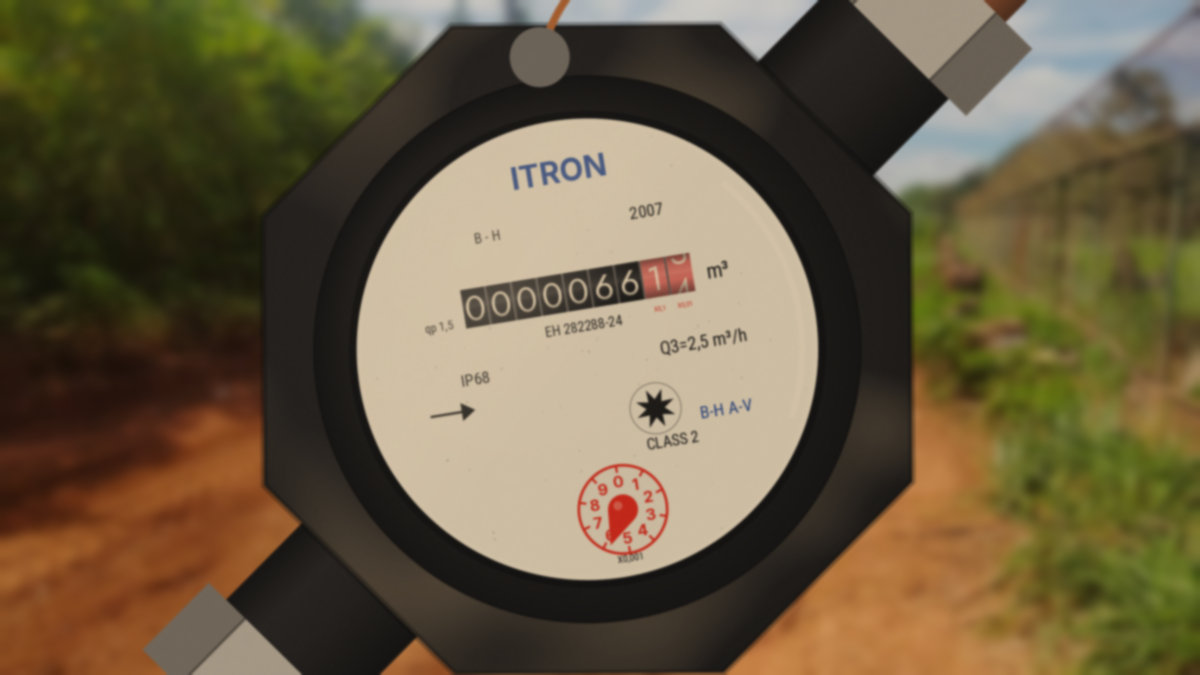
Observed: 66.135 (m³)
